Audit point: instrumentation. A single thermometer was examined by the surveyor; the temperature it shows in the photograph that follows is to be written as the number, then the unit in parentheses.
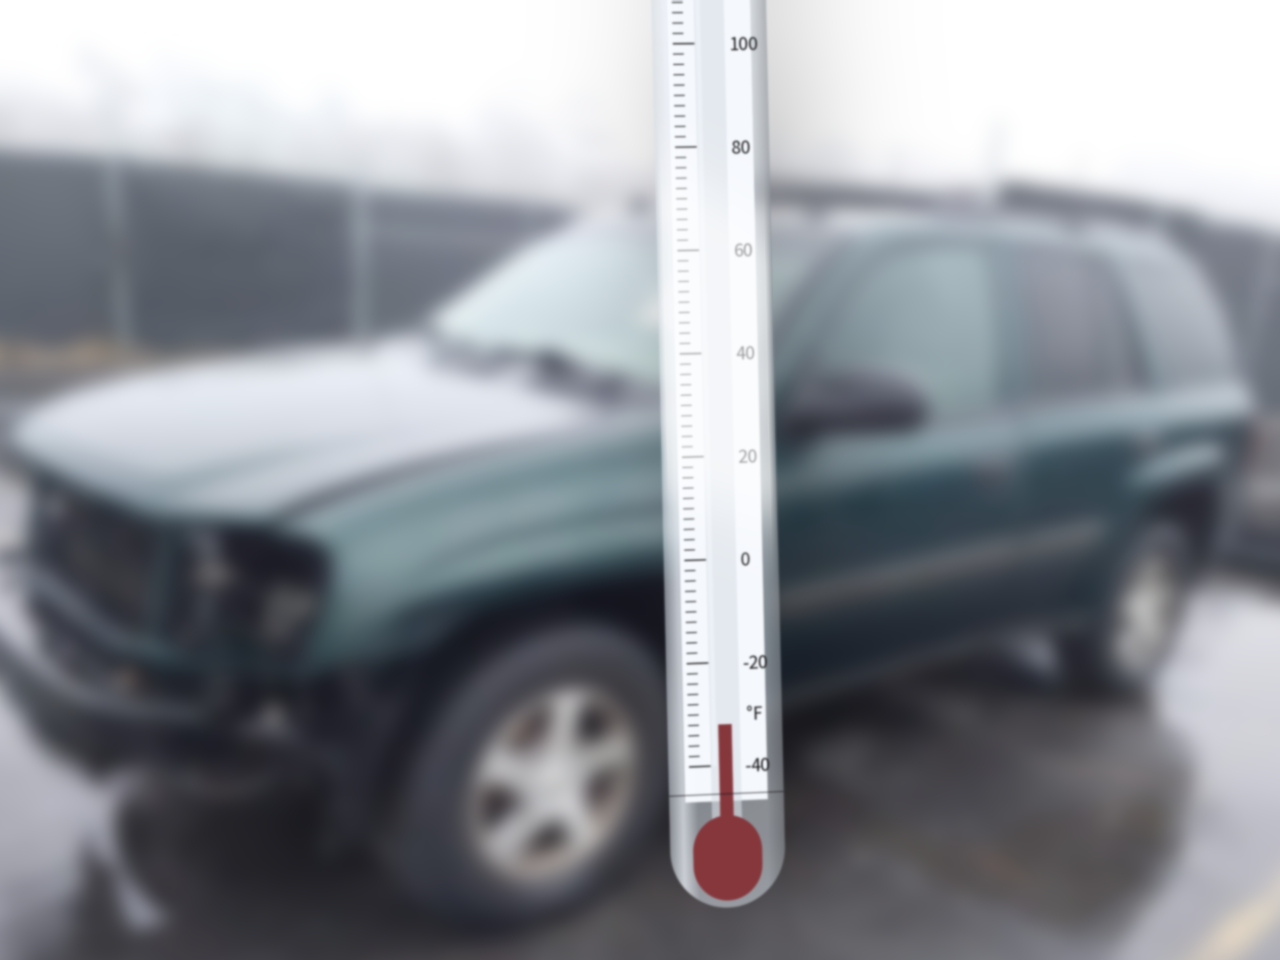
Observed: -32 (°F)
